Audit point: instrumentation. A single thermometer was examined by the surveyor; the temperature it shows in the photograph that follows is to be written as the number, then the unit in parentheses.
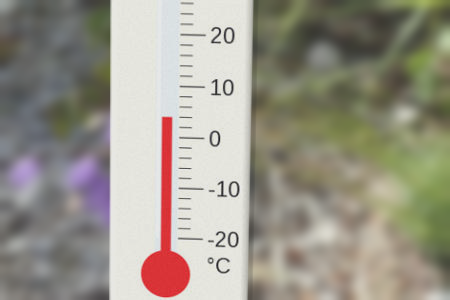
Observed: 4 (°C)
